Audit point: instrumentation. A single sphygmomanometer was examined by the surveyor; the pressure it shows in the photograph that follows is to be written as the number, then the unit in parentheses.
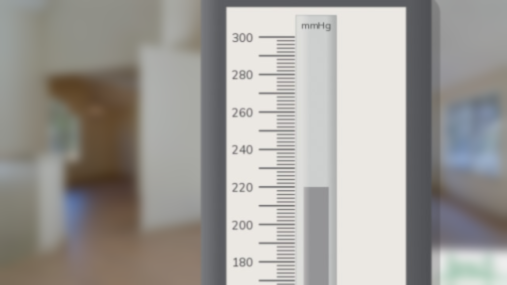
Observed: 220 (mmHg)
